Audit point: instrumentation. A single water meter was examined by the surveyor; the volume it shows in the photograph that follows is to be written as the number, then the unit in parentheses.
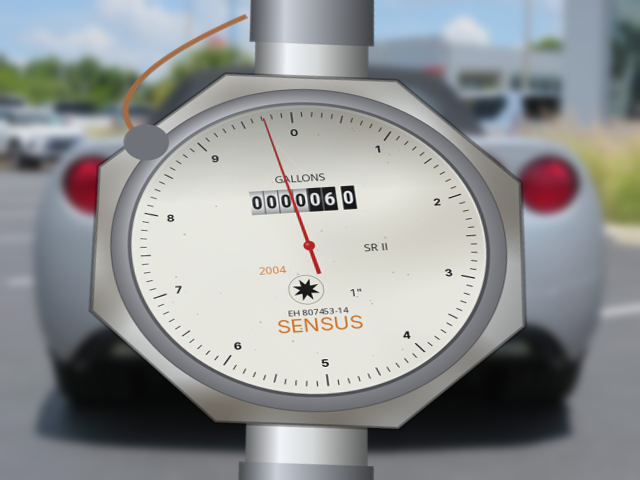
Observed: 59.7 (gal)
